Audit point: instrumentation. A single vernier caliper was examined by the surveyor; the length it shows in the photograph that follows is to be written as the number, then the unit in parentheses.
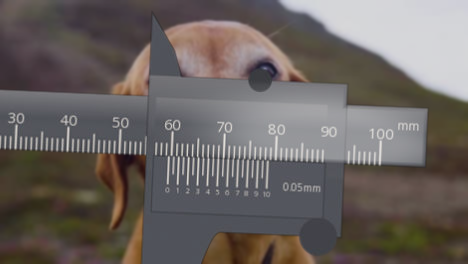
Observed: 59.5 (mm)
